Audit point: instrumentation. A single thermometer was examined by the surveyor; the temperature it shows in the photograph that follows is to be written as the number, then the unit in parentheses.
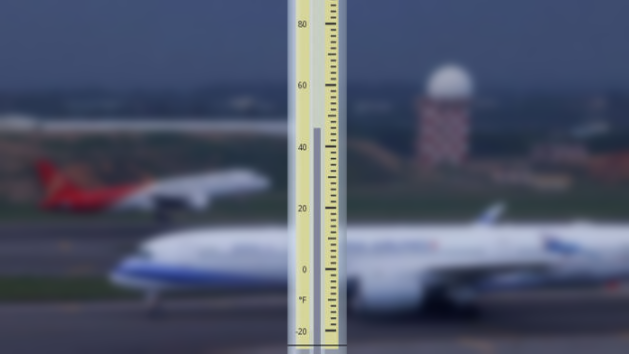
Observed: 46 (°F)
